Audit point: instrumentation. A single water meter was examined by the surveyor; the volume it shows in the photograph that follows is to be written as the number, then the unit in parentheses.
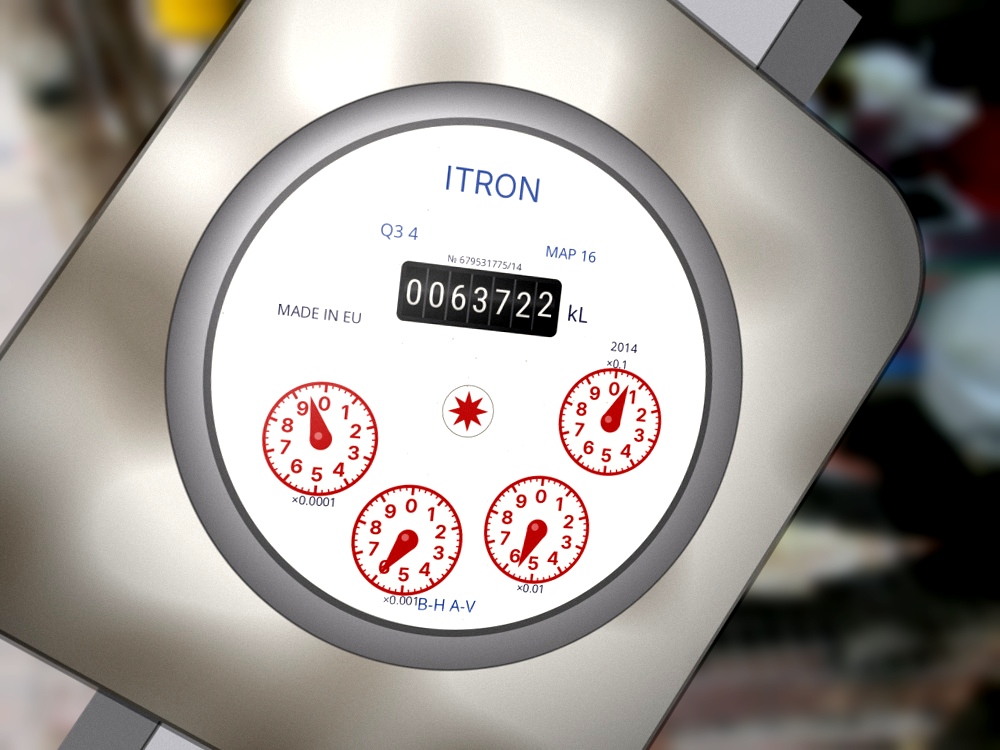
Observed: 63722.0559 (kL)
